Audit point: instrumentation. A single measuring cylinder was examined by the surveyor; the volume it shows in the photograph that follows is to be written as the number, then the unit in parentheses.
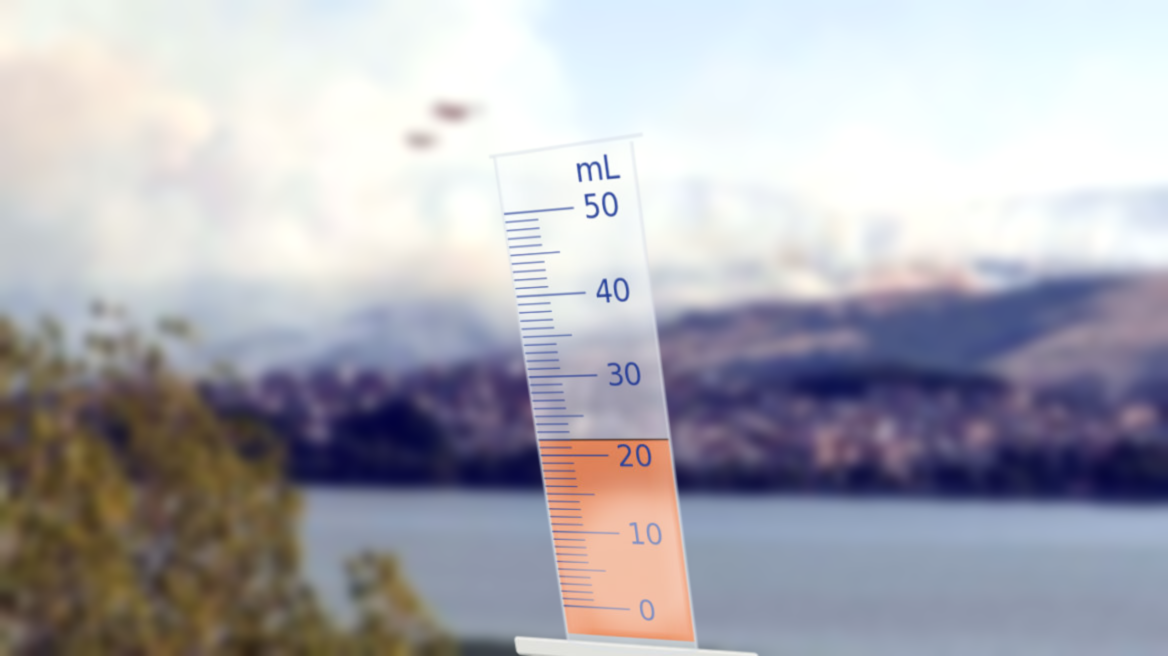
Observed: 22 (mL)
